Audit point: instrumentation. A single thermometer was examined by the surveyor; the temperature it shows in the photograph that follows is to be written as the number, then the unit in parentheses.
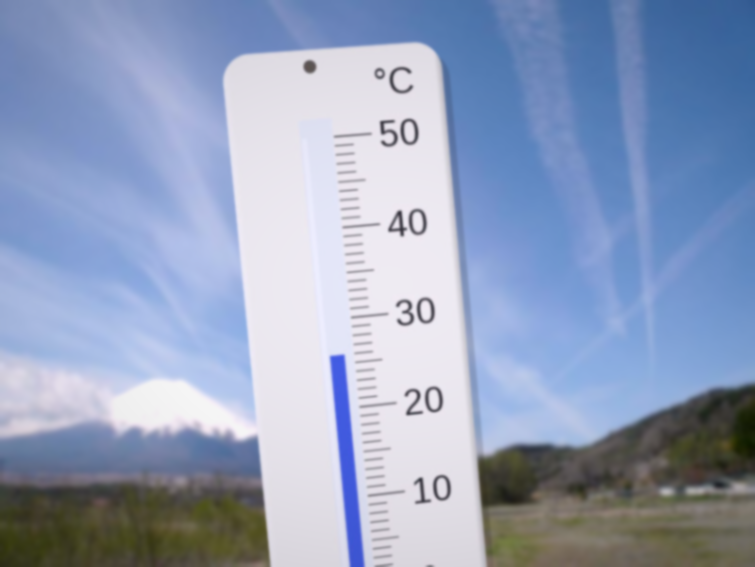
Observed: 26 (°C)
